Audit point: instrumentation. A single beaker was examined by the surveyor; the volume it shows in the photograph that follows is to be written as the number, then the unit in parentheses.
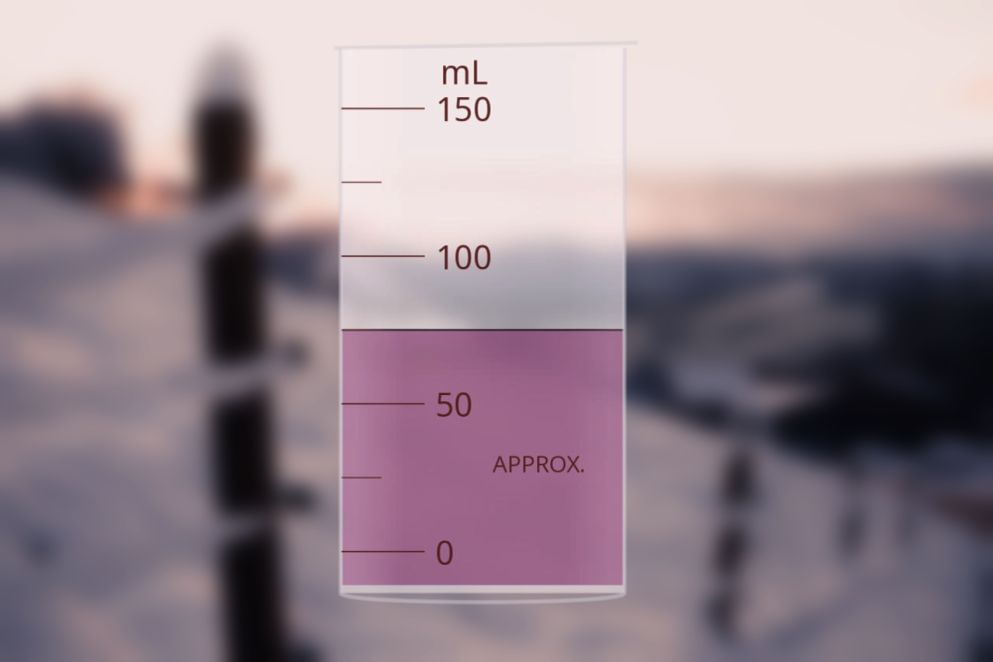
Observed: 75 (mL)
